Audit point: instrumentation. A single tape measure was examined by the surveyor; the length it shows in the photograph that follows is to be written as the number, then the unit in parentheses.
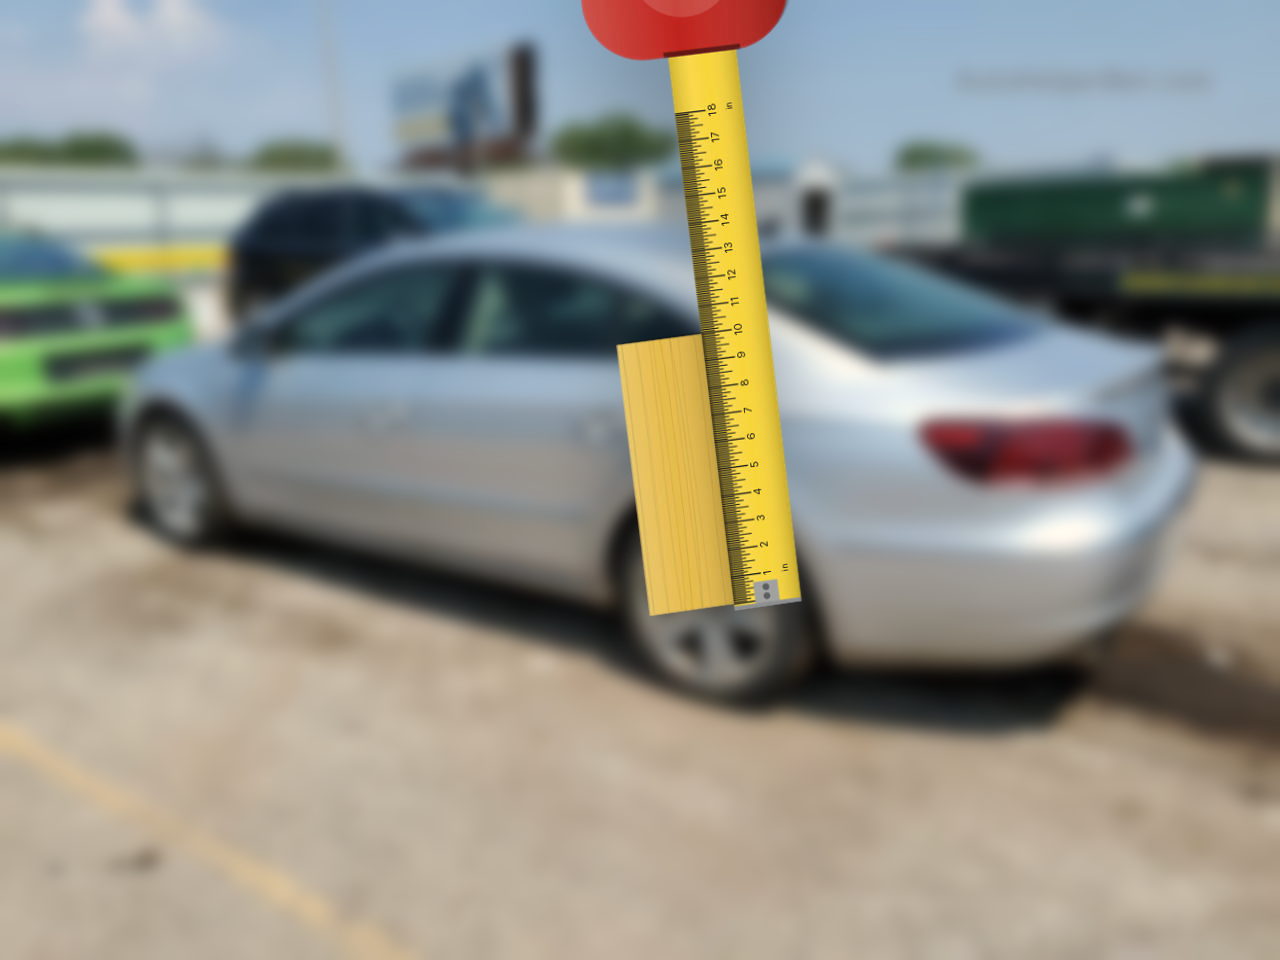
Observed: 10 (in)
